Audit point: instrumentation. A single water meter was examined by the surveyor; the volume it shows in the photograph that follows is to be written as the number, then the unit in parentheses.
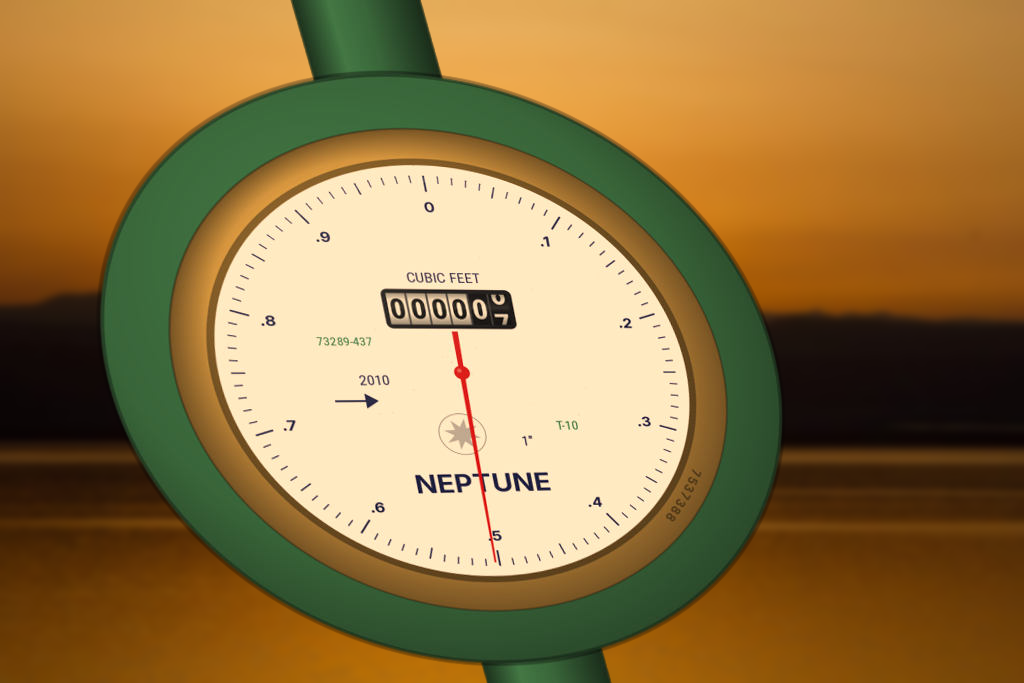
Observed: 6.50 (ft³)
